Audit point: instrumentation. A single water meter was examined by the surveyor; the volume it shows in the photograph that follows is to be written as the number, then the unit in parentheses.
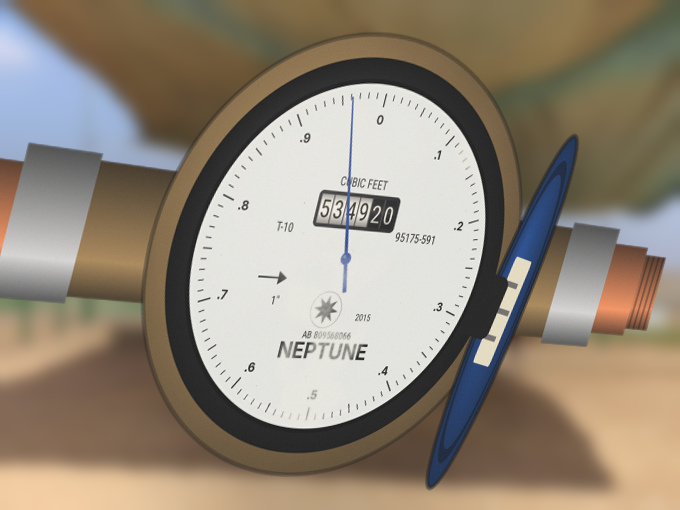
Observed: 534919.96 (ft³)
